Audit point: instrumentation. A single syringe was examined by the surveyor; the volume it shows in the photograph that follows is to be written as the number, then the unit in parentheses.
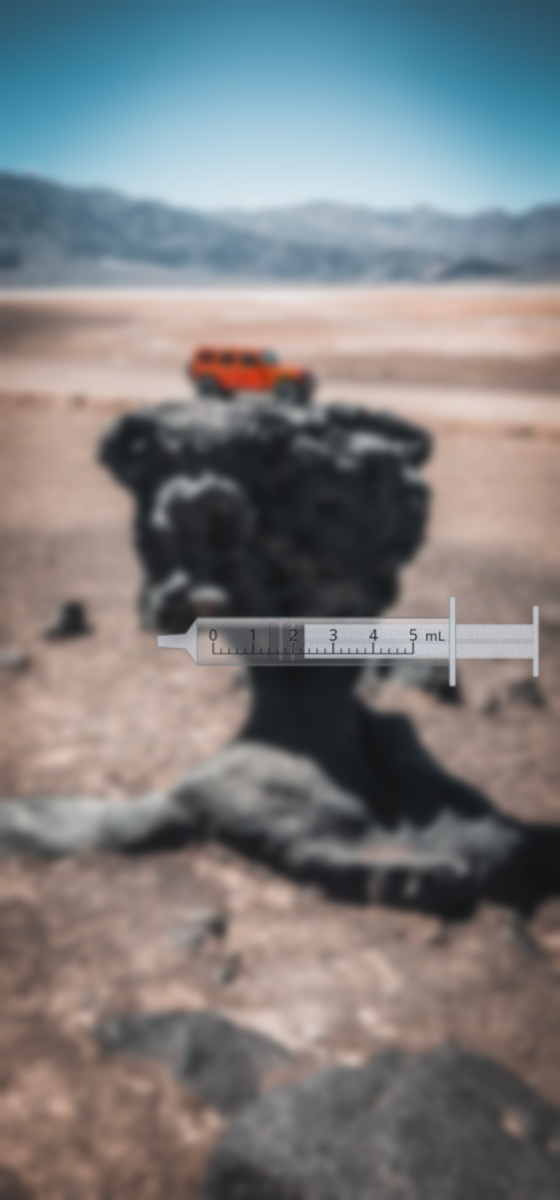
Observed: 1.4 (mL)
